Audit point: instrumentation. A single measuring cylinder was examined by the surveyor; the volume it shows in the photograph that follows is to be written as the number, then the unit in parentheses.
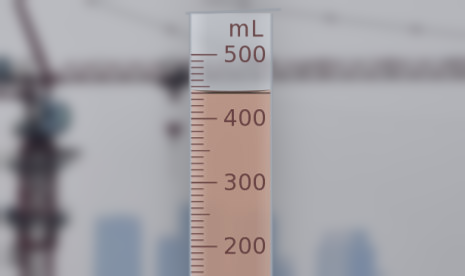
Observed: 440 (mL)
